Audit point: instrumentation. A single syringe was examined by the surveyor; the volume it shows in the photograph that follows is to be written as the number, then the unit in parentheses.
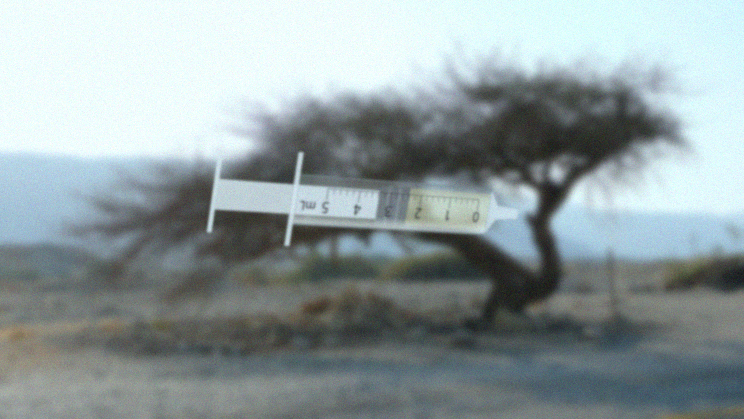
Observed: 2.4 (mL)
